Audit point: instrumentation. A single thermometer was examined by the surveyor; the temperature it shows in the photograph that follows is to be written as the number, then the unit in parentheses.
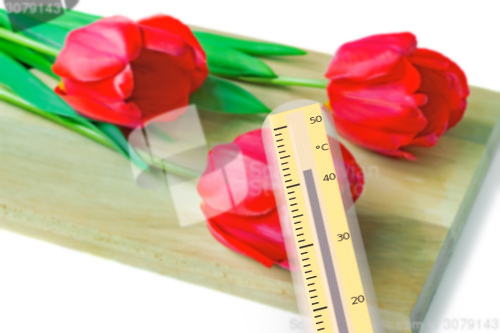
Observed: 42 (°C)
